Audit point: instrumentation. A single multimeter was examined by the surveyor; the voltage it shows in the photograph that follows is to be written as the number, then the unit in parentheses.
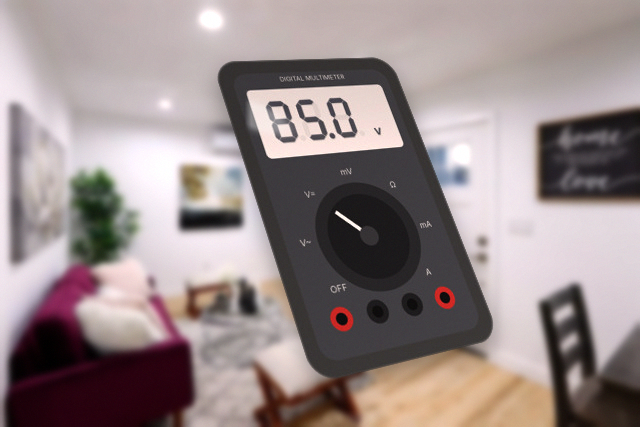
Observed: 85.0 (V)
